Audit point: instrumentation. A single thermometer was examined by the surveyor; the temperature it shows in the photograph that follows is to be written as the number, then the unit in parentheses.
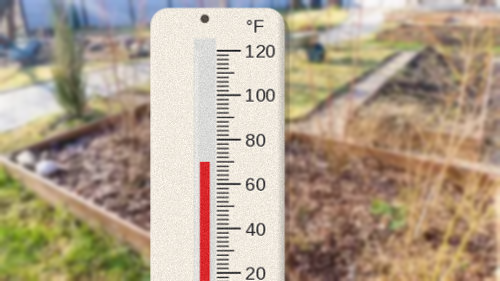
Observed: 70 (°F)
